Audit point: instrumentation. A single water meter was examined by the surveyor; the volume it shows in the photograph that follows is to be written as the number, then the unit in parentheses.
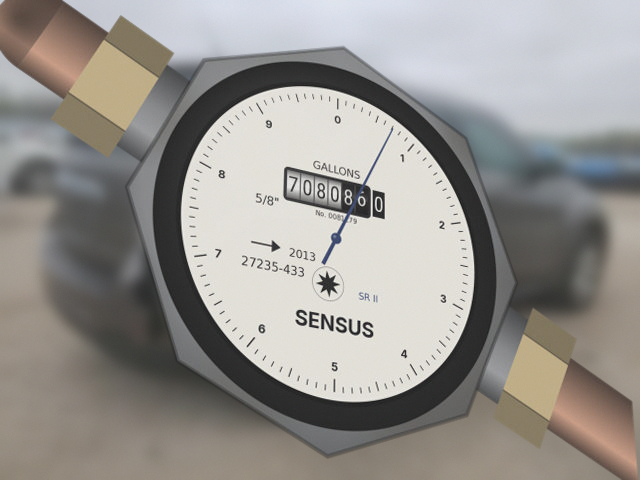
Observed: 7080860.7 (gal)
